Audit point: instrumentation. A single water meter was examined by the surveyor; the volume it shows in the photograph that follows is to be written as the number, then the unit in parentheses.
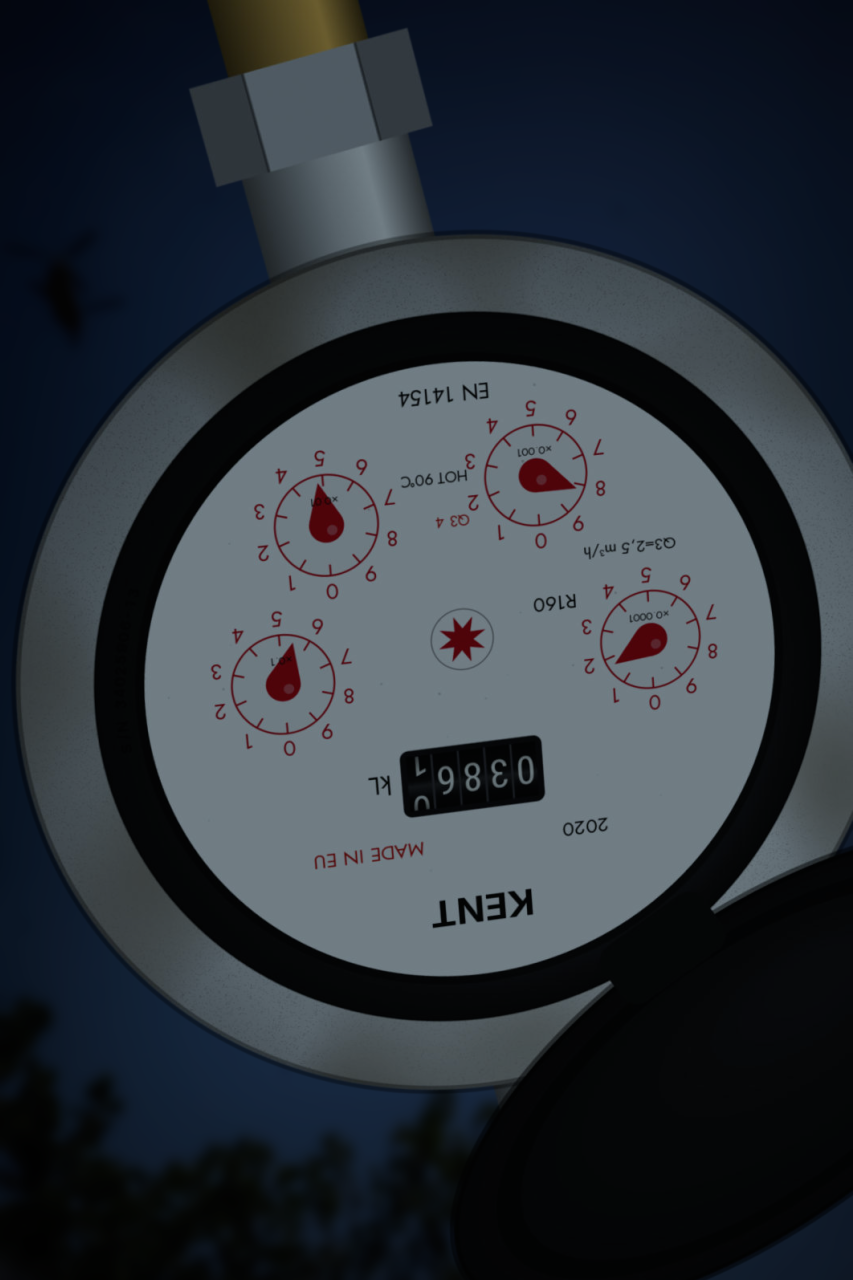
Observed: 3860.5481 (kL)
